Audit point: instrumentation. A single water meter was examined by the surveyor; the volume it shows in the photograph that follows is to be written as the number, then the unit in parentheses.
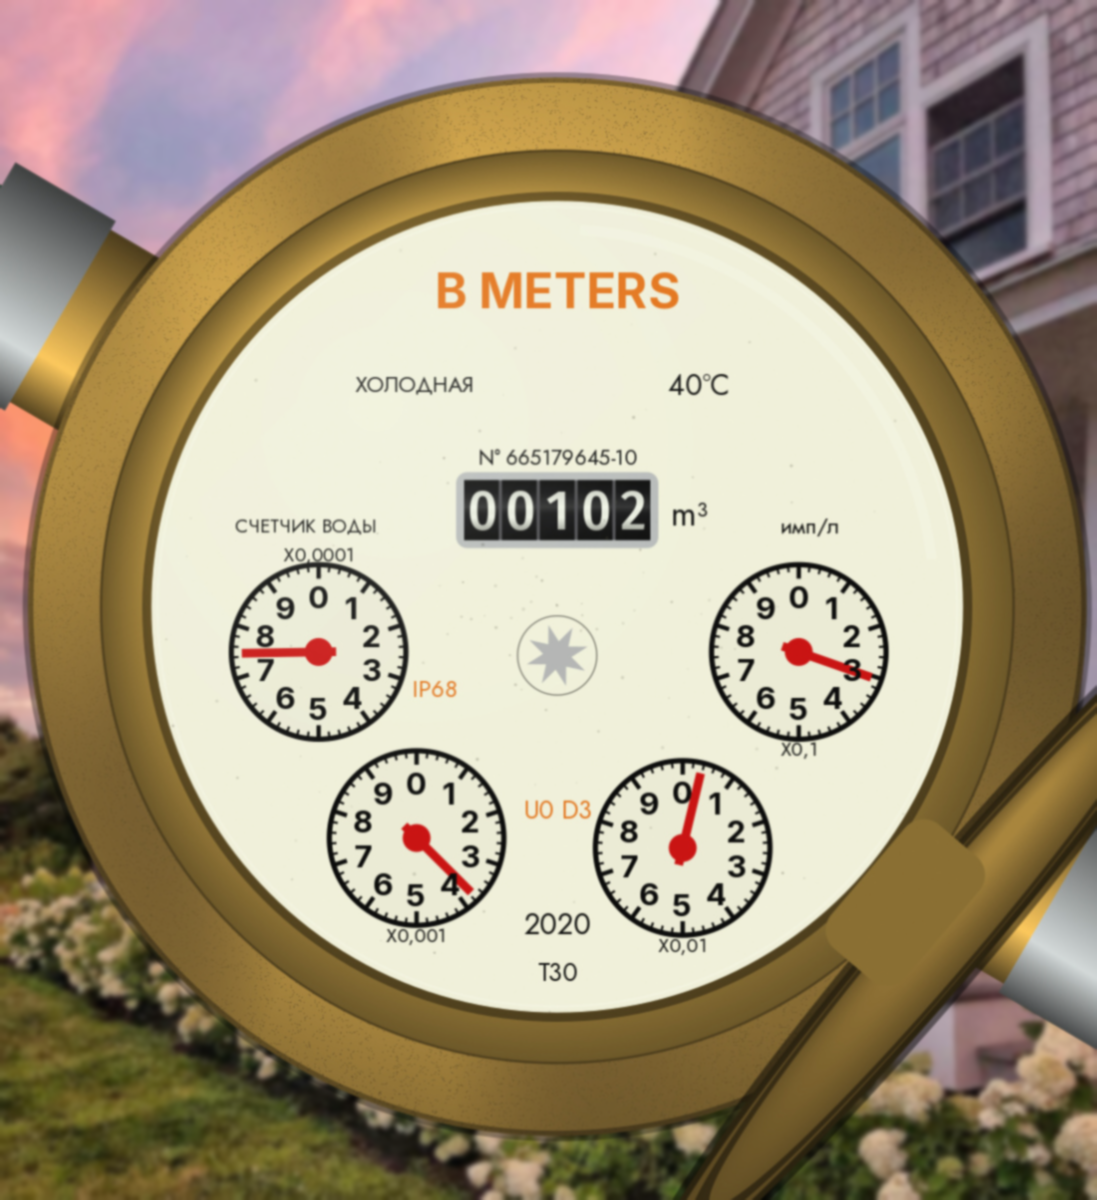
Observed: 102.3037 (m³)
